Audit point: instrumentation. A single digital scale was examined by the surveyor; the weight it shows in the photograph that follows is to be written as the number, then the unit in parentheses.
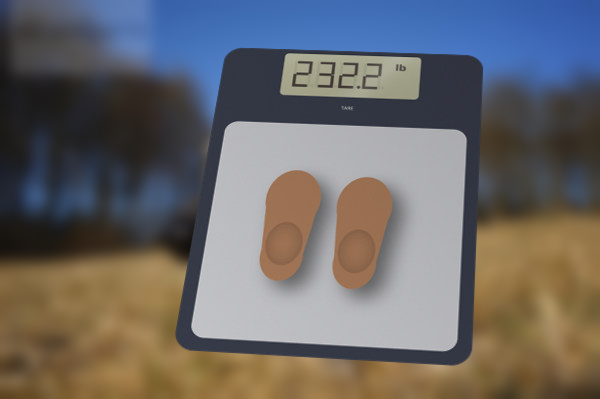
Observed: 232.2 (lb)
